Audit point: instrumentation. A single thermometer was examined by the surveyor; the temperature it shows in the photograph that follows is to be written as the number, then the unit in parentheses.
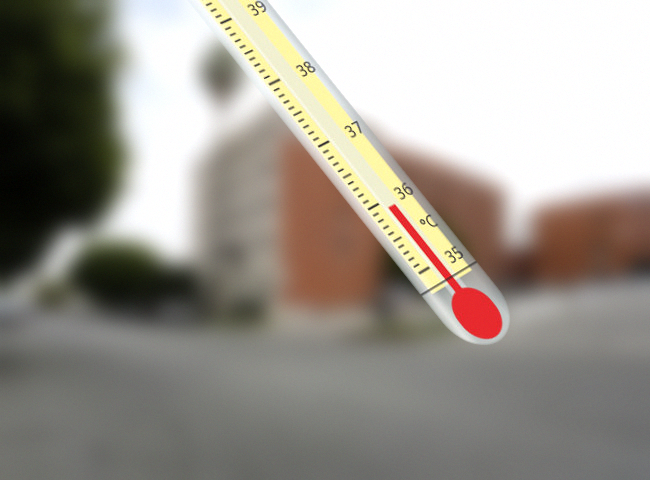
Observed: 35.9 (°C)
